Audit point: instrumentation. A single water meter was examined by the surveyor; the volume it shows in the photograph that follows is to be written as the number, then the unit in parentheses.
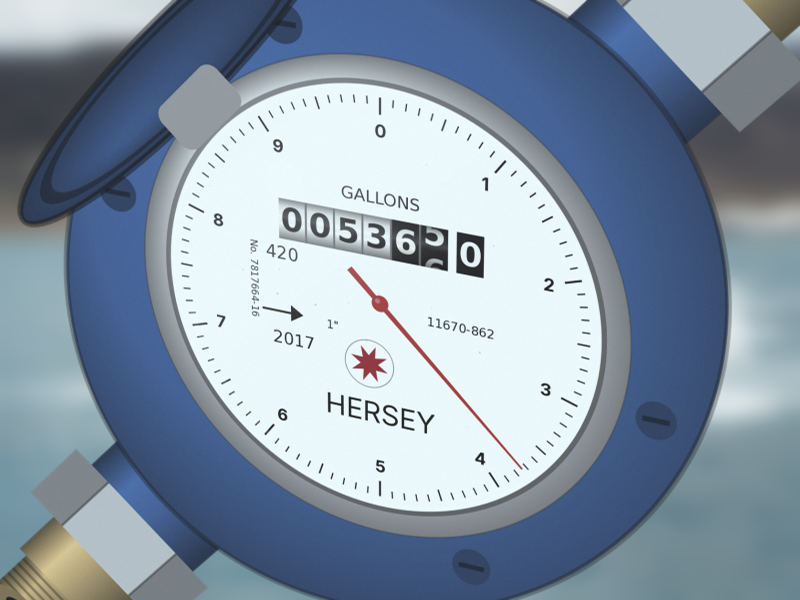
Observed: 53653.7 (gal)
